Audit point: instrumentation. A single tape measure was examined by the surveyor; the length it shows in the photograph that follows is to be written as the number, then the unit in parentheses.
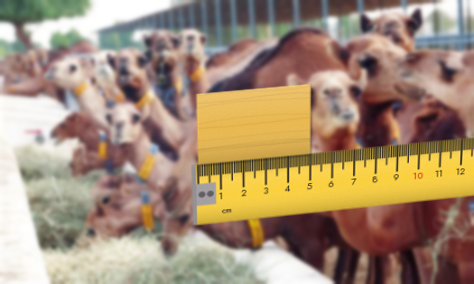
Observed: 5 (cm)
